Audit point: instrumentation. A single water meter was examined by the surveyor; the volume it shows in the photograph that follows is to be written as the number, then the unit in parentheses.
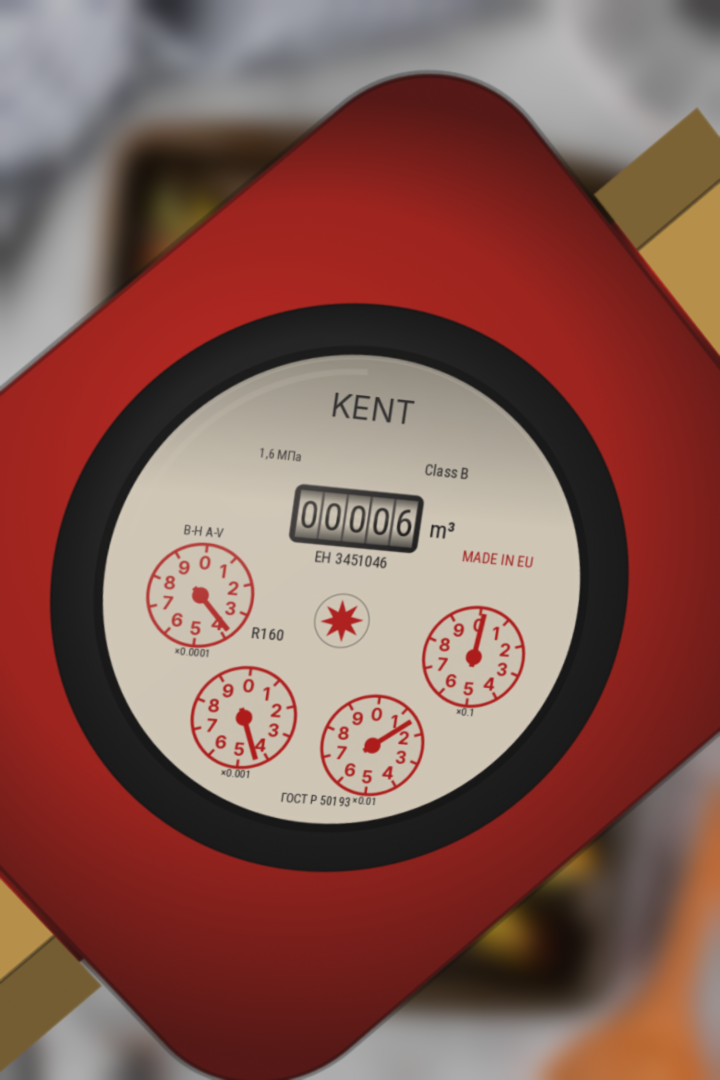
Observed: 6.0143 (m³)
